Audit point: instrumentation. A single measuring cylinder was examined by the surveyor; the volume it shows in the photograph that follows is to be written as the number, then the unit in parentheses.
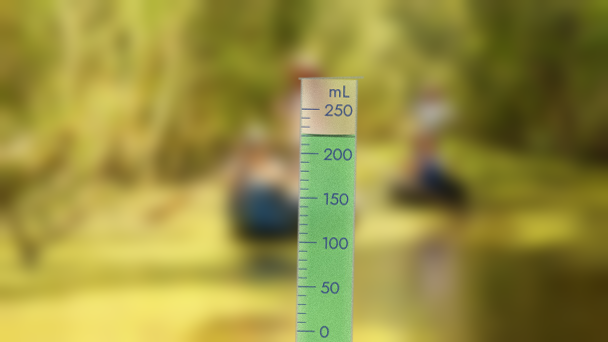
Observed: 220 (mL)
